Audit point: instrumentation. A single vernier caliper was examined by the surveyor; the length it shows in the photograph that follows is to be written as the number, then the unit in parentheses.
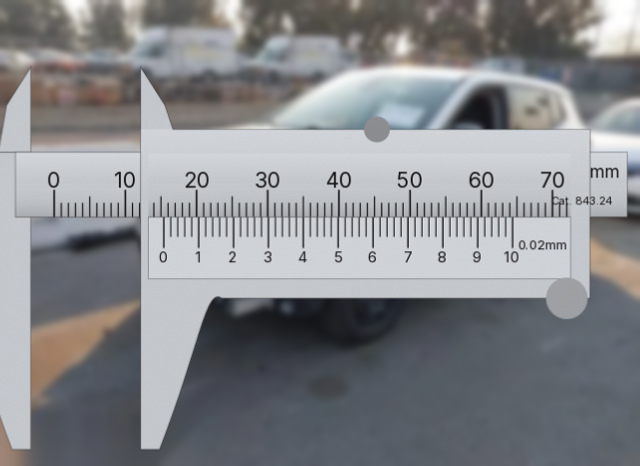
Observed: 15.4 (mm)
